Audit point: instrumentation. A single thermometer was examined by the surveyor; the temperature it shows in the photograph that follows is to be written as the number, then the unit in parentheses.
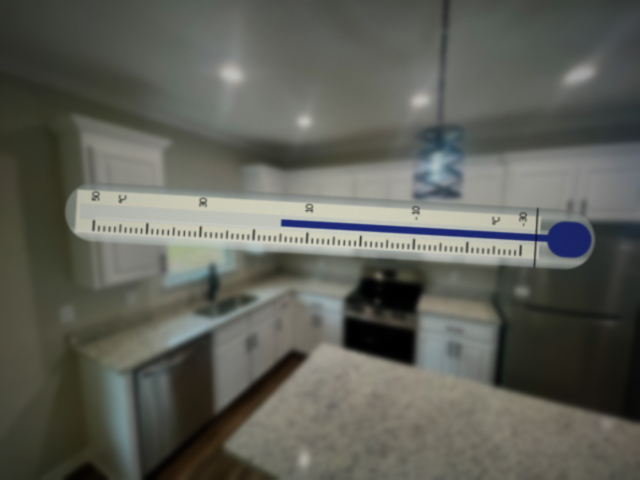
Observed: 15 (°C)
